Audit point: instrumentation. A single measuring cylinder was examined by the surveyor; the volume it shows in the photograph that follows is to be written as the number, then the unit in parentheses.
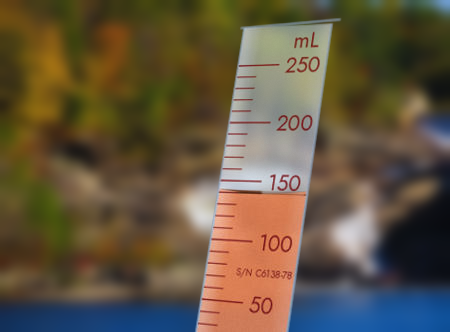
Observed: 140 (mL)
